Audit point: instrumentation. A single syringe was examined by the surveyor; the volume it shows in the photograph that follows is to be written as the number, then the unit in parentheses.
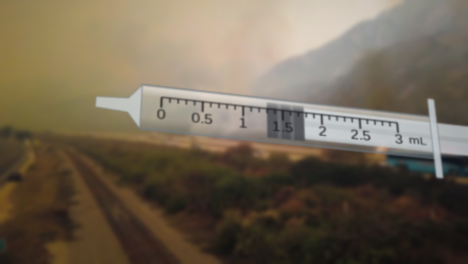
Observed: 1.3 (mL)
